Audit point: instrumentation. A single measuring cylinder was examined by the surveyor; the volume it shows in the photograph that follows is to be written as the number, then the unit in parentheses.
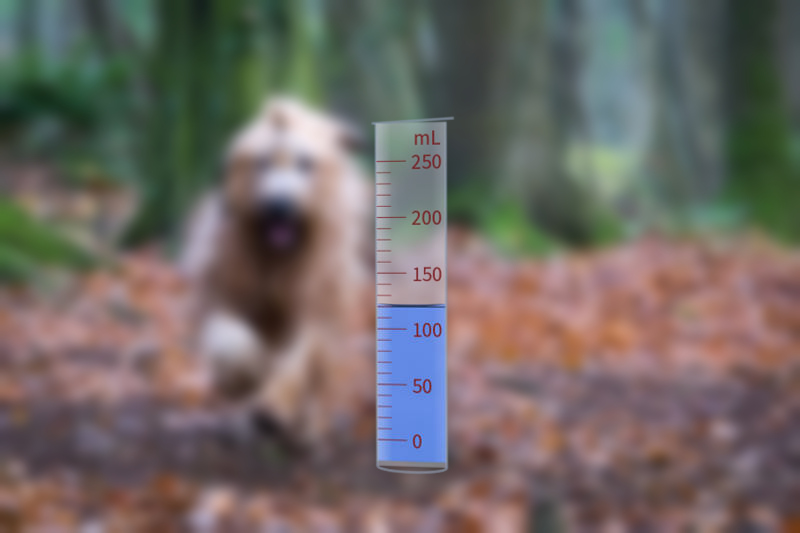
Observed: 120 (mL)
